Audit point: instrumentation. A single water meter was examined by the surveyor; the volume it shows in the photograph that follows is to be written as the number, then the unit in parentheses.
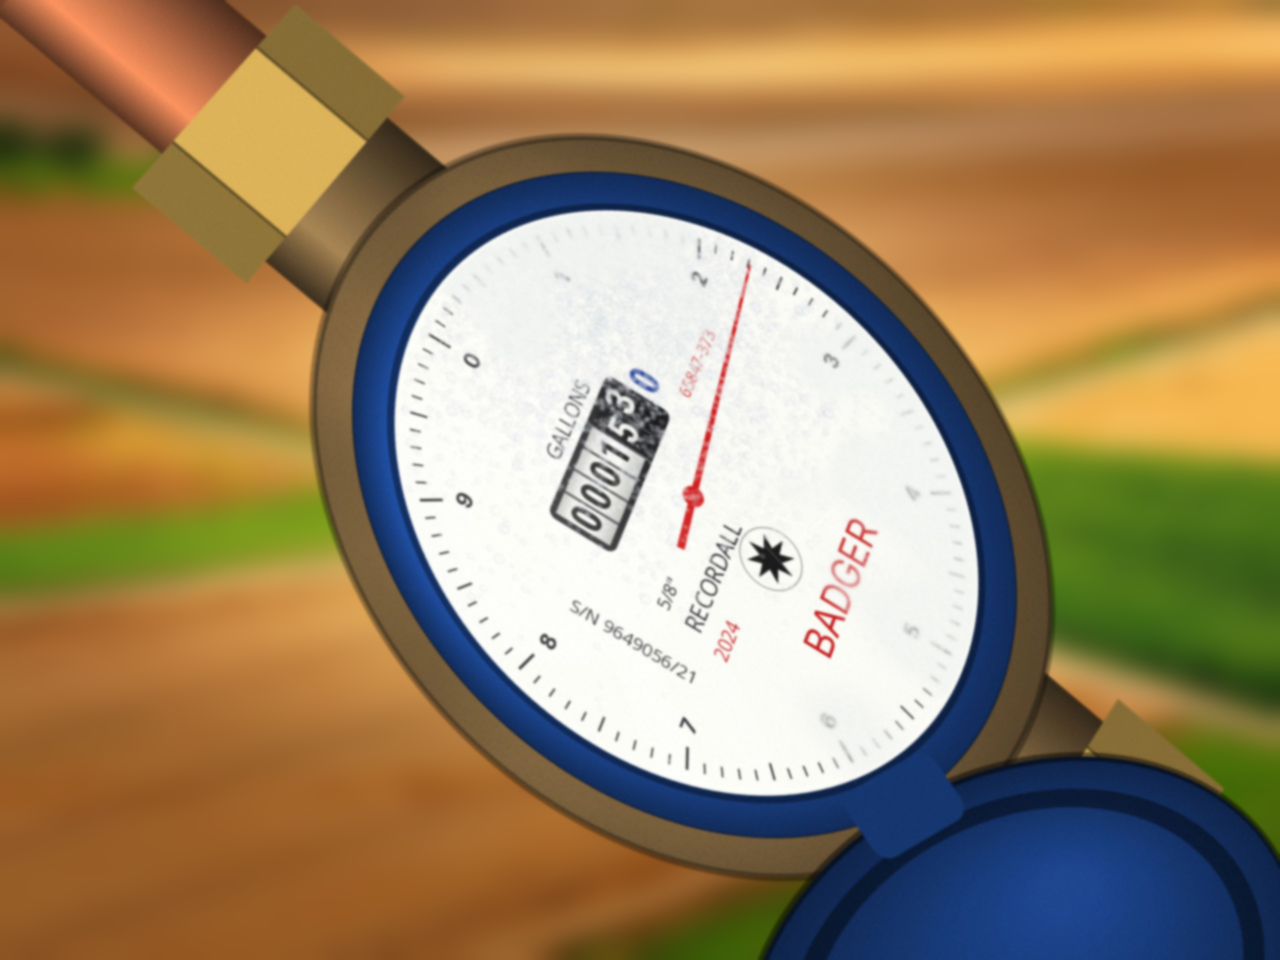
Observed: 1532.3 (gal)
